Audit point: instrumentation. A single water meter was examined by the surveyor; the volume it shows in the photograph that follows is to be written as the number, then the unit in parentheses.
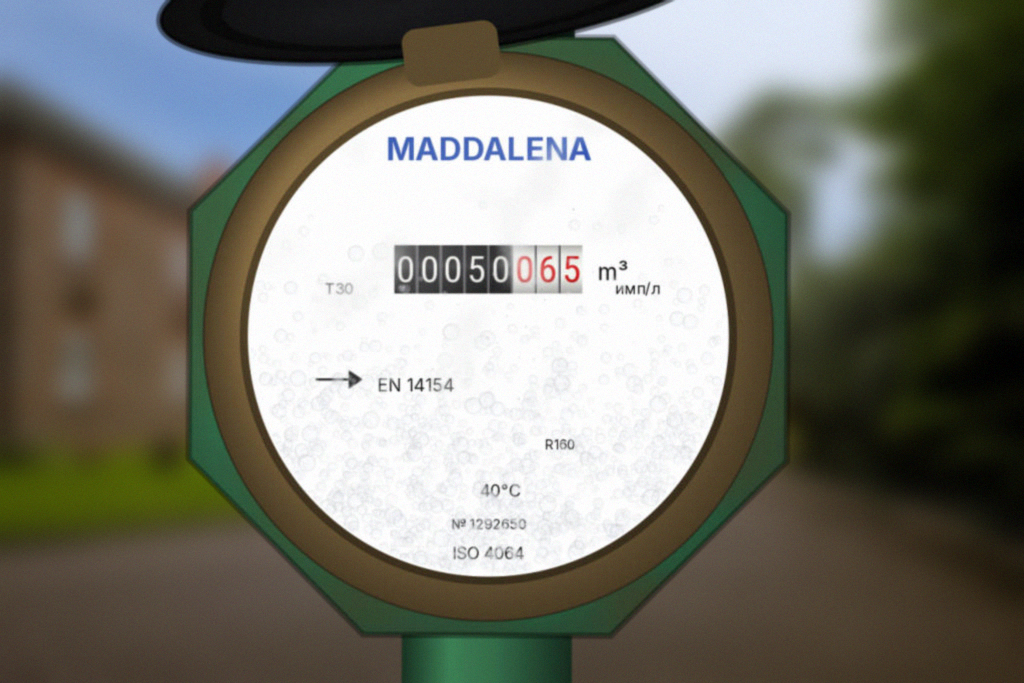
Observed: 50.065 (m³)
